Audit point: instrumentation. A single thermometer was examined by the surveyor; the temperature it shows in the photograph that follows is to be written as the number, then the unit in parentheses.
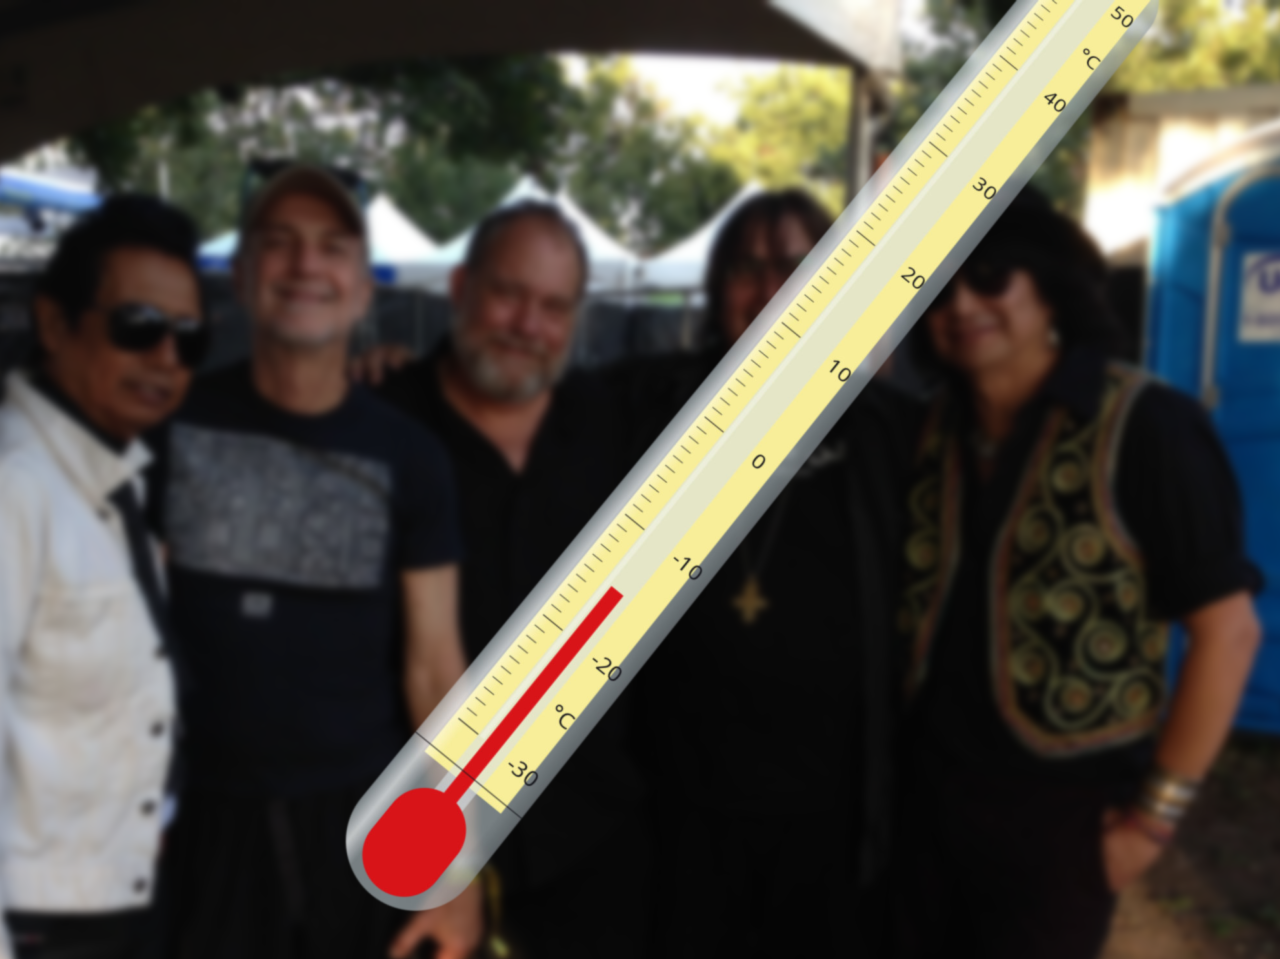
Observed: -15 (°C)
